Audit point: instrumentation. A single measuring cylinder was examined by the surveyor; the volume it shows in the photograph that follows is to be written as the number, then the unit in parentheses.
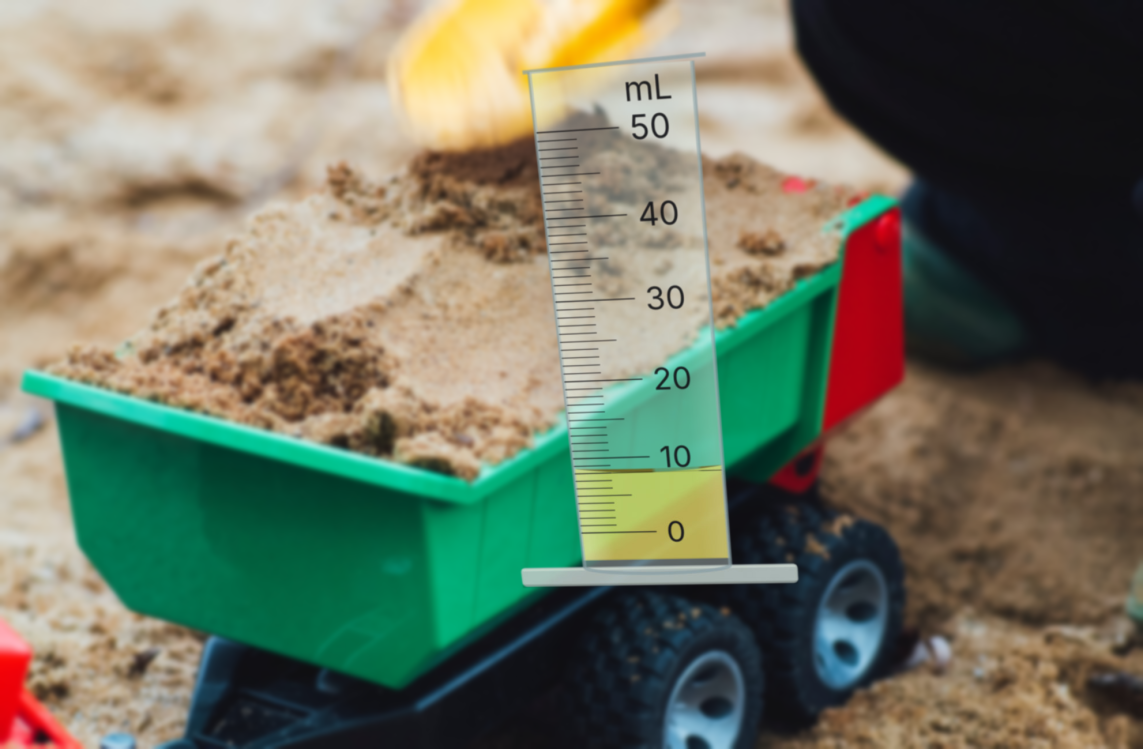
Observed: 8 (mL)
